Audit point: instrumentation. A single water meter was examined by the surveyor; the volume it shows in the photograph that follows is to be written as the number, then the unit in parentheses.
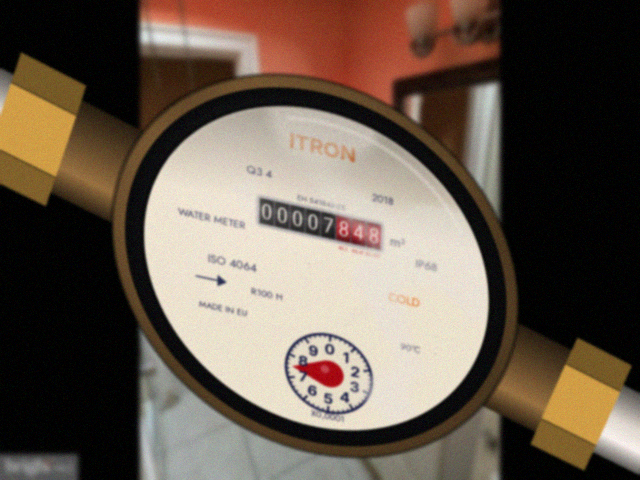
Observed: 7.8487 (m³)
